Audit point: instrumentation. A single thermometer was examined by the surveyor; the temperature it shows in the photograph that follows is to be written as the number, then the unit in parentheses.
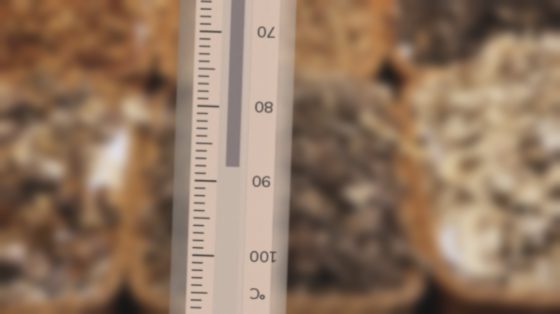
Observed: 88 (°C)
